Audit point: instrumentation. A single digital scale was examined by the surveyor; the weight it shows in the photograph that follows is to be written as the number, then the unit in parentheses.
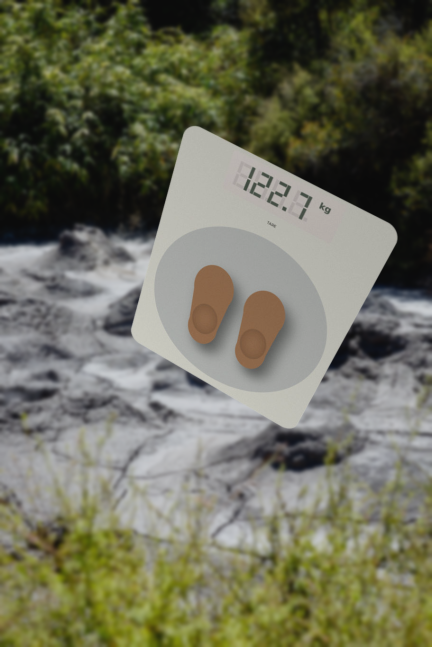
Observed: 122.7 (kg)
